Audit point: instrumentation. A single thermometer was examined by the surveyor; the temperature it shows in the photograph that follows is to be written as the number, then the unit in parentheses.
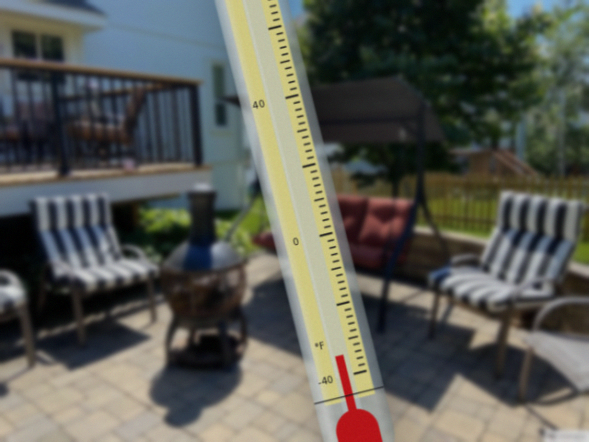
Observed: -34 (°F)
